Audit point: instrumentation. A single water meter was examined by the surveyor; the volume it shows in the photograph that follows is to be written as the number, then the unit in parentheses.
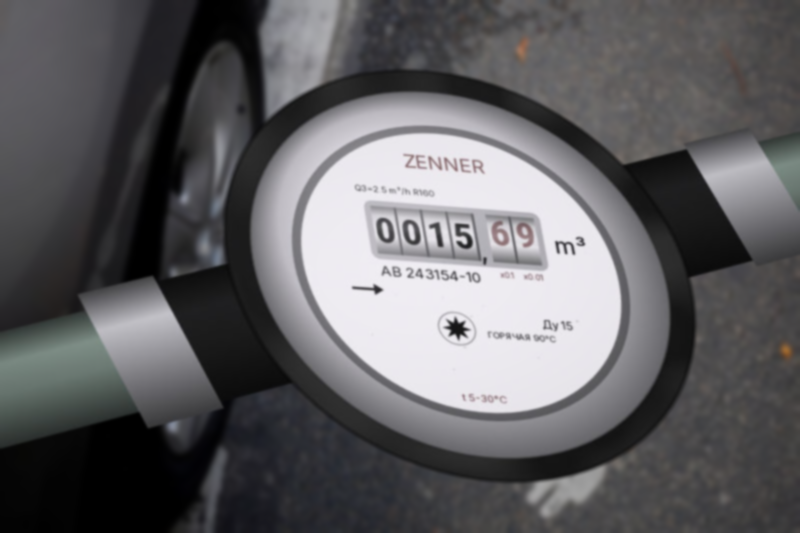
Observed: 15.69 (m³)
